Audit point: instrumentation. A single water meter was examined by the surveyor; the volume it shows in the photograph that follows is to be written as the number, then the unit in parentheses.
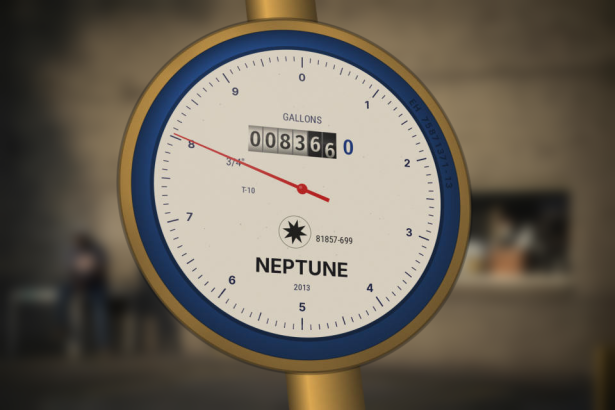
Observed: 83658.0 (gal)
